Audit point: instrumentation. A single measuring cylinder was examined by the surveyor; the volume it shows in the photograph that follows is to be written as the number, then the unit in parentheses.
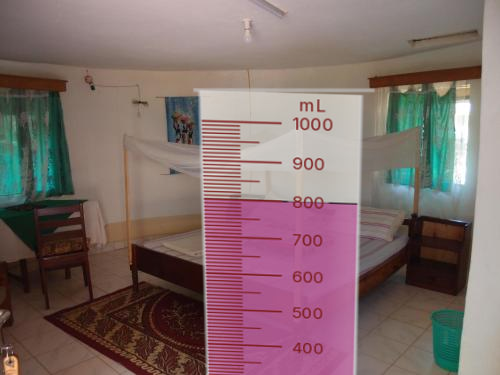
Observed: 800 (mL)
